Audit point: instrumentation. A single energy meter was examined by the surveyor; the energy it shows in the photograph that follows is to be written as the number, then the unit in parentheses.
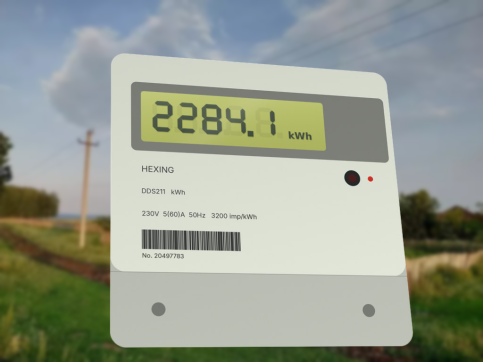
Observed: 2284.1 (kWh)
